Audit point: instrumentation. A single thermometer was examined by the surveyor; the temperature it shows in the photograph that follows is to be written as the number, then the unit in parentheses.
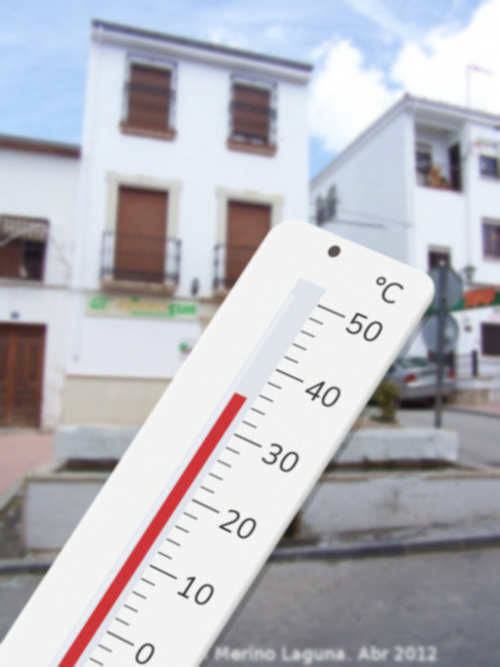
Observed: 35 (°C)
